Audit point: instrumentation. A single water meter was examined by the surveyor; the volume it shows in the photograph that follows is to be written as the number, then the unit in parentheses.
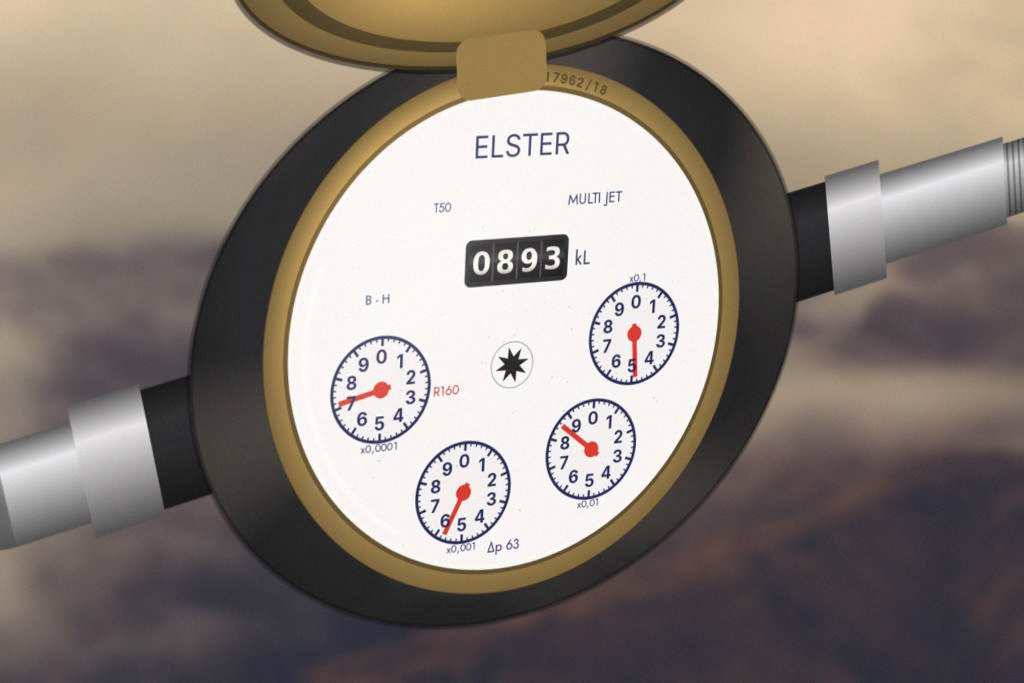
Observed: 893.4857 (kL)
